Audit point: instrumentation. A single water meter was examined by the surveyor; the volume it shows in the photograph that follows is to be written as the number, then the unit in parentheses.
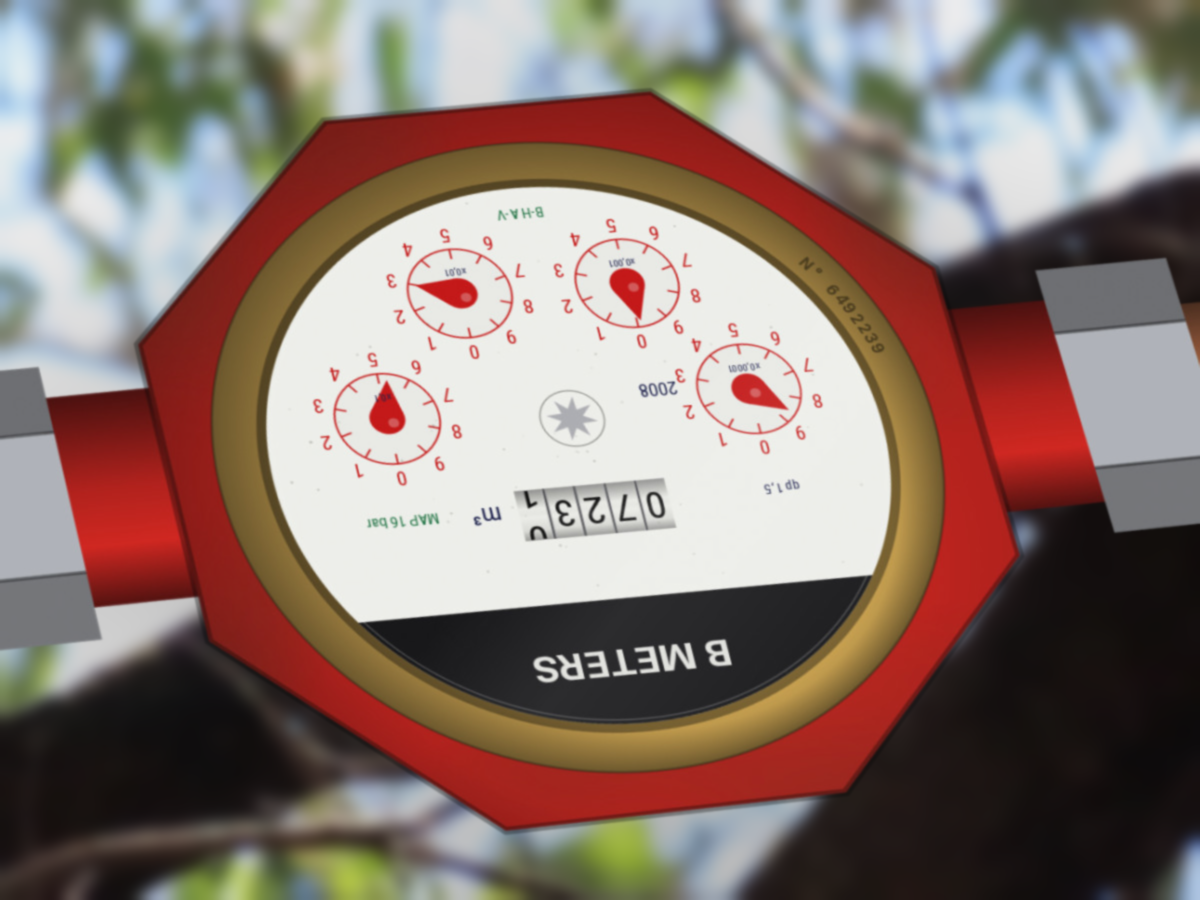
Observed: 7230.5298 (m³)
